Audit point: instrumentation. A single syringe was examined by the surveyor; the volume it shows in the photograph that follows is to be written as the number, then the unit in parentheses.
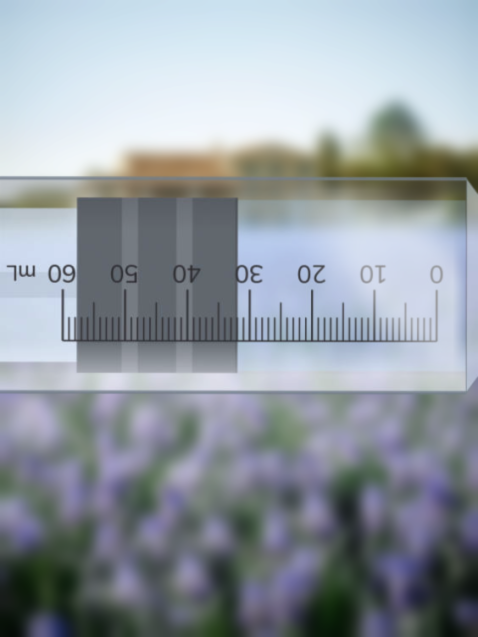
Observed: 32 (mL)
